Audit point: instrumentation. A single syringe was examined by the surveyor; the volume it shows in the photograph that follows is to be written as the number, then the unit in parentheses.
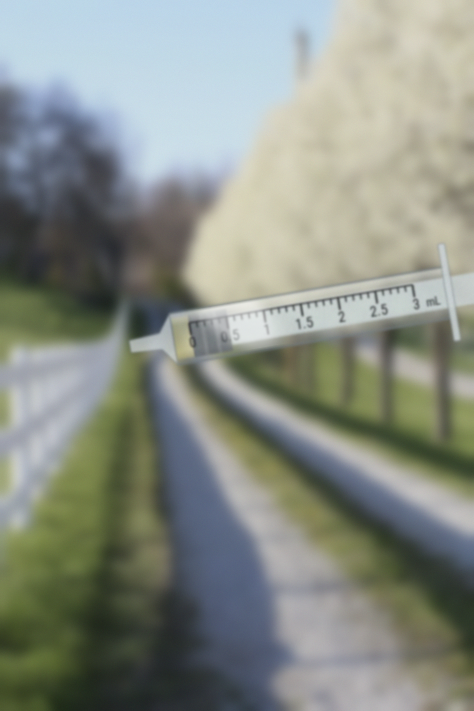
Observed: 0 (mL)
